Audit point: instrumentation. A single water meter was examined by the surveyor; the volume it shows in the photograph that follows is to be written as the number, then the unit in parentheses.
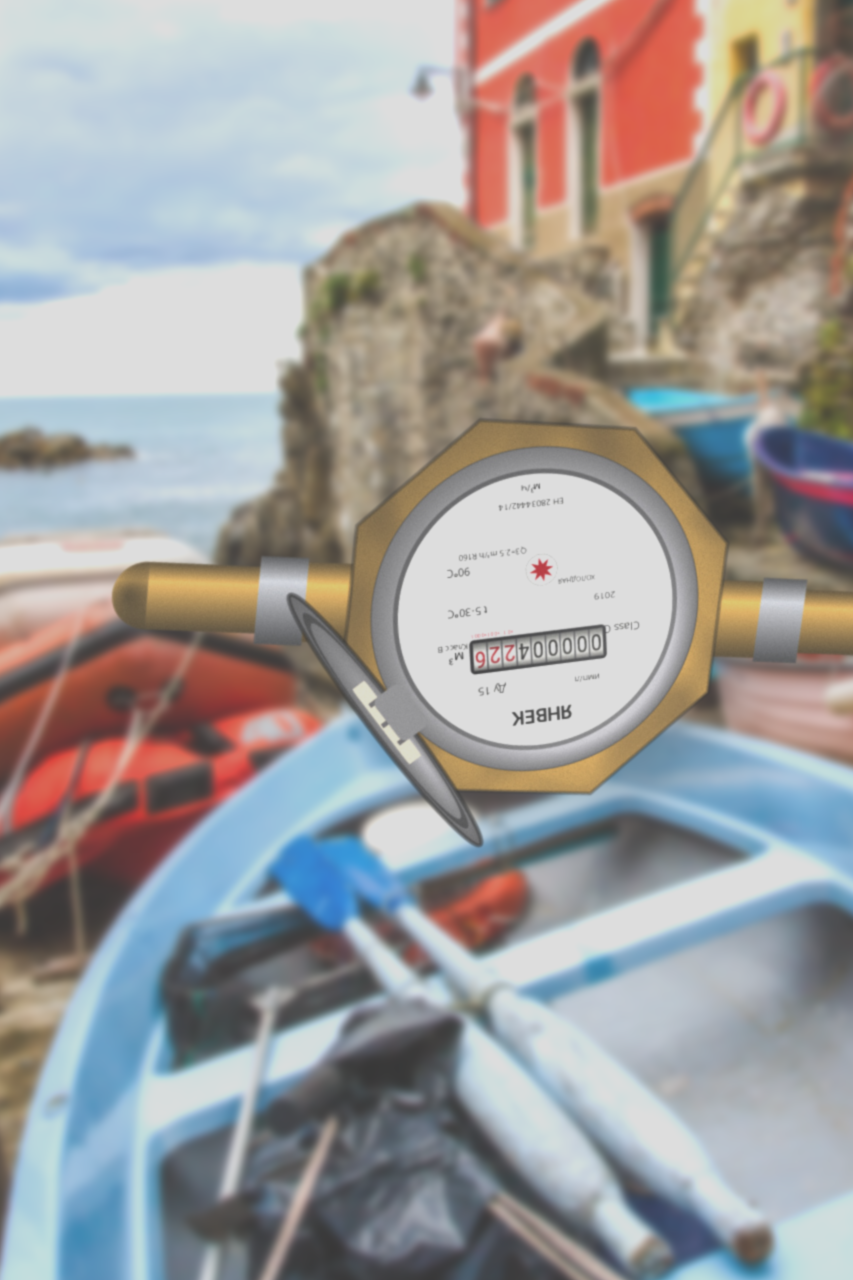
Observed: 4.226 (m³)
